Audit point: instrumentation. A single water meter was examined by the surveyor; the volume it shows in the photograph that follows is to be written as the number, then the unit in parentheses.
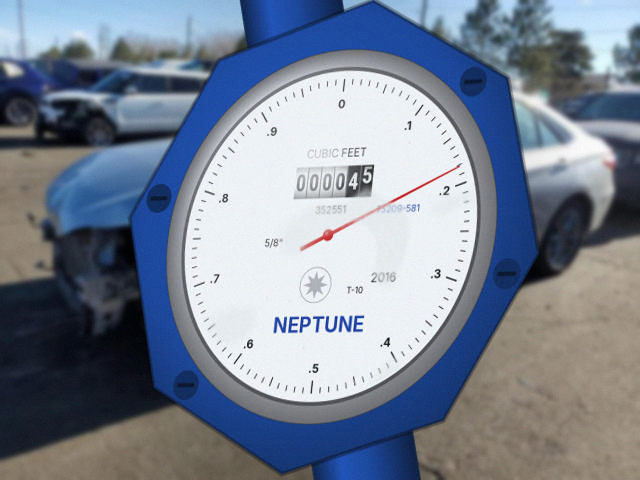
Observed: 45.18 (ft³)
